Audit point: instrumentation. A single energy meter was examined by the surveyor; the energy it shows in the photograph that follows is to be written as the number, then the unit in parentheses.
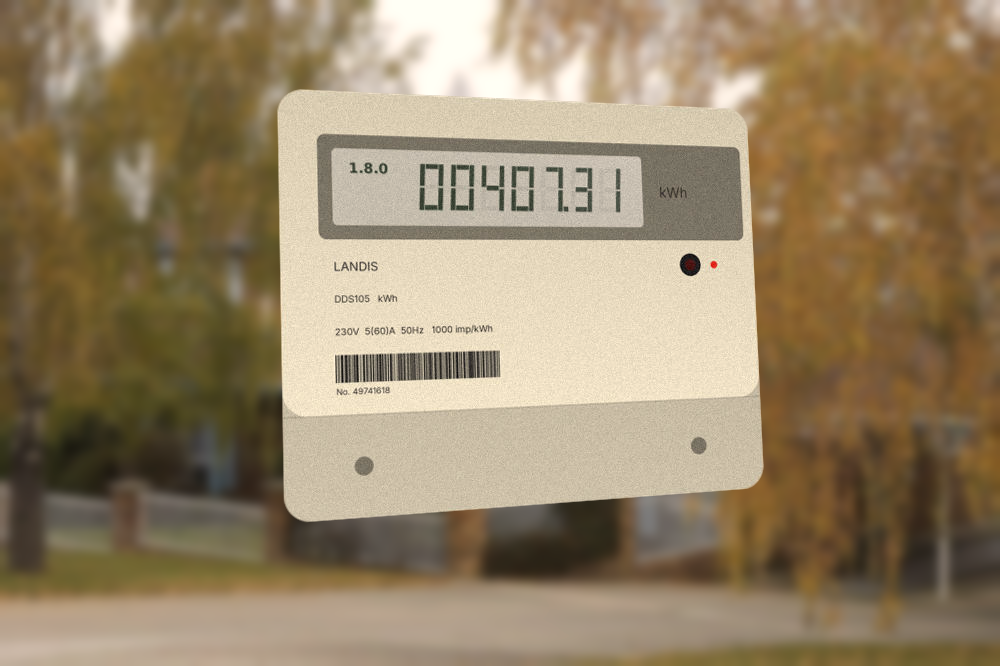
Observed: 407.31 (kWh)
